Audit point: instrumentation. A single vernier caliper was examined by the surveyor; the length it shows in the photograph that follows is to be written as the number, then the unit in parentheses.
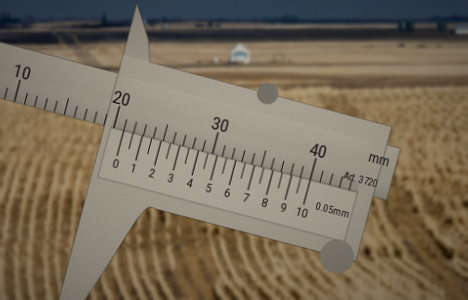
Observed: 21.0 (mm)
